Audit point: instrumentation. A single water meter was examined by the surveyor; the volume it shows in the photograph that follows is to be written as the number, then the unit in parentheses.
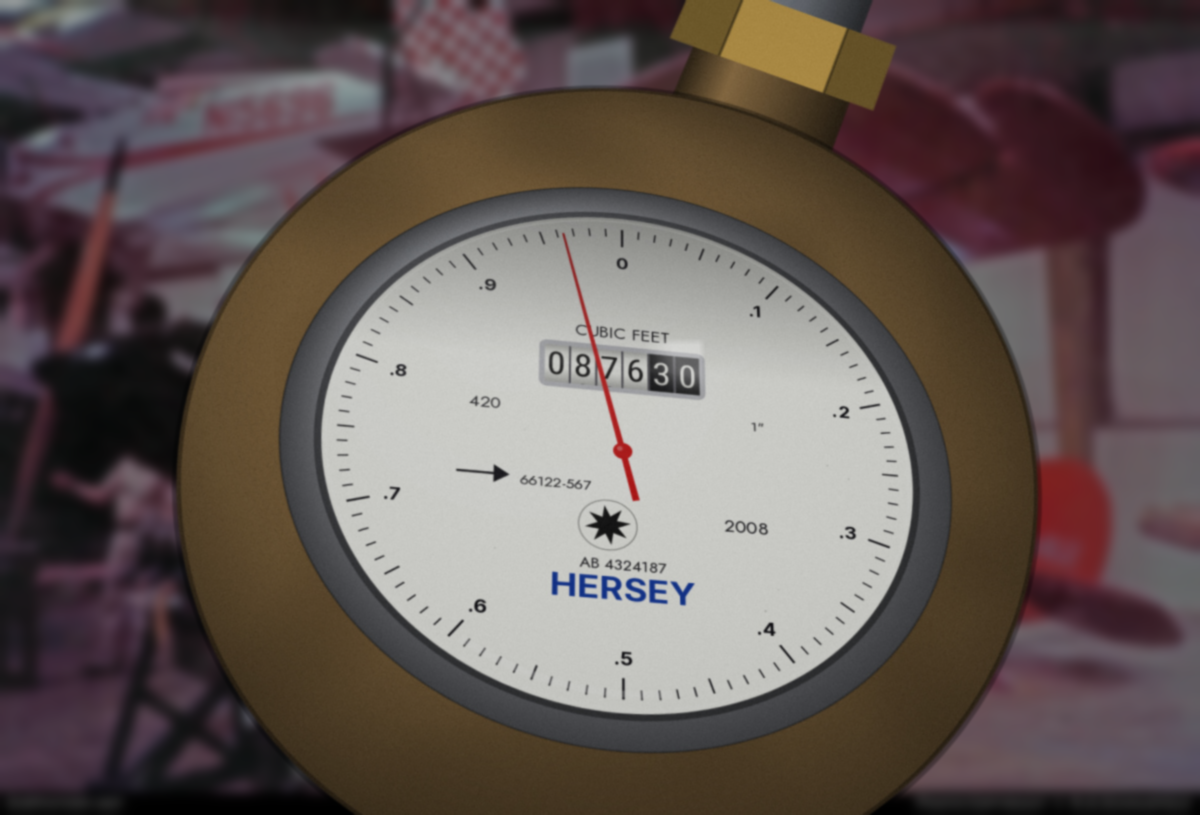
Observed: 87629.96 (ft³)
